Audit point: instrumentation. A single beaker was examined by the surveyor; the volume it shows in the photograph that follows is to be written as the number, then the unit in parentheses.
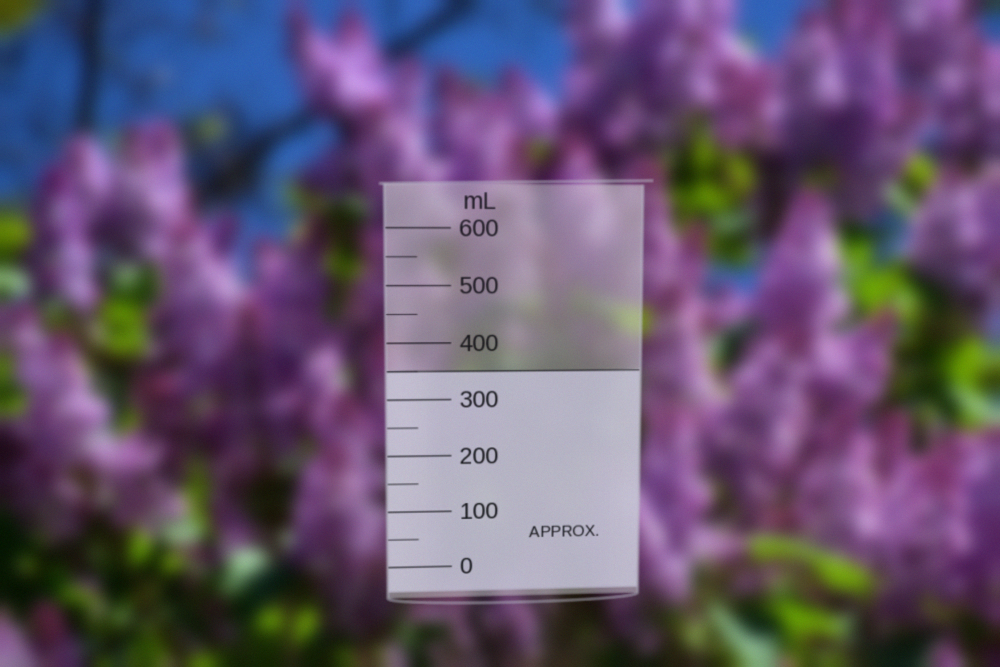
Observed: 350 (mL)
